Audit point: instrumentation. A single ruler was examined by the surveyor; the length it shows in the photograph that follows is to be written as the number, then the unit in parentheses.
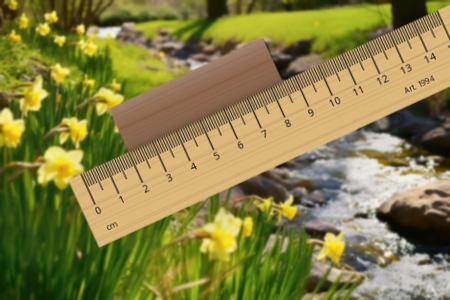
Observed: 6.5 (cm)
